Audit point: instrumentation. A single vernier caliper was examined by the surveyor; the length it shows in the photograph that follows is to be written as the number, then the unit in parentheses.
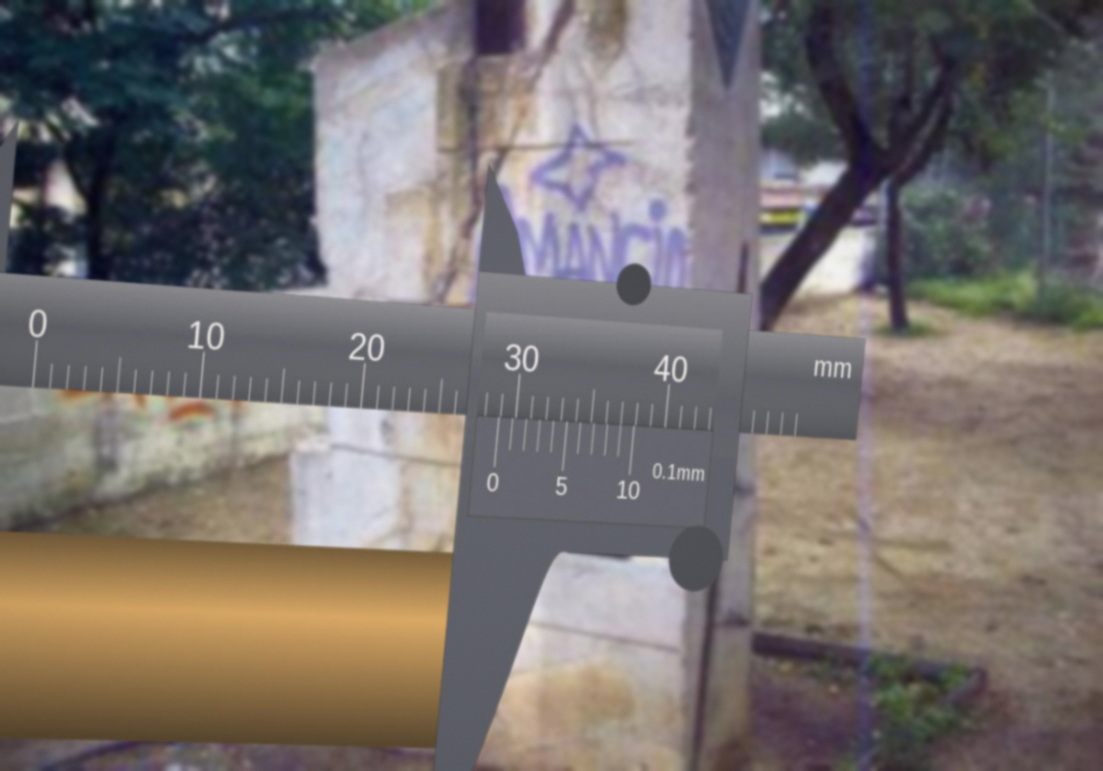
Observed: 28.9 (mm)
